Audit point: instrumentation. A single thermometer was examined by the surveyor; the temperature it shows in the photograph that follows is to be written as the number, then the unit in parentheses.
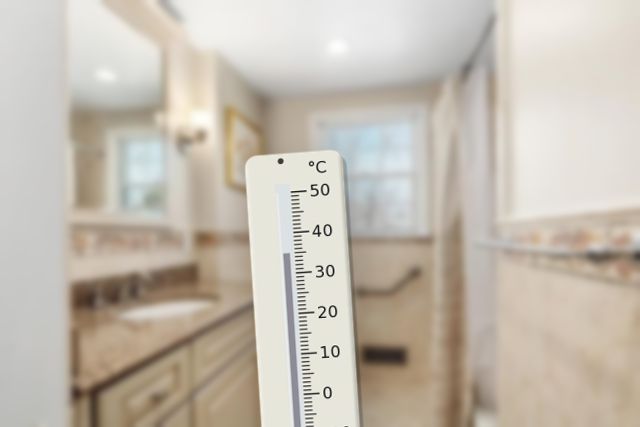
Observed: 35 (°C)
